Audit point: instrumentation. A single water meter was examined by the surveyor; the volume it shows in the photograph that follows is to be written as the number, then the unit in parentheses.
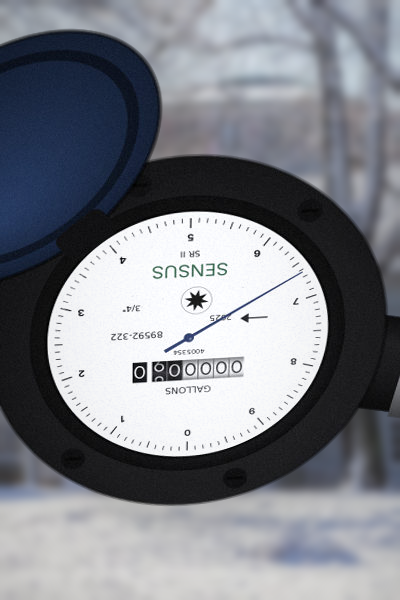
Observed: 86.6 (gal)
